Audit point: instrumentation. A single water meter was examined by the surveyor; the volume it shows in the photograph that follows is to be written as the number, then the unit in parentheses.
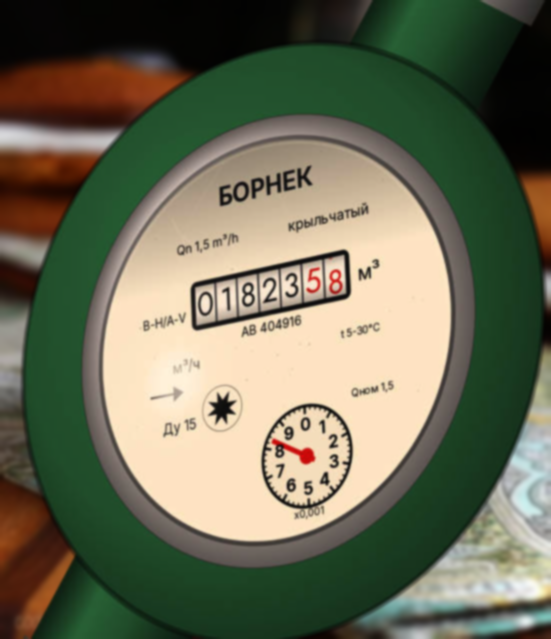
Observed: 1823.578 (m³)
